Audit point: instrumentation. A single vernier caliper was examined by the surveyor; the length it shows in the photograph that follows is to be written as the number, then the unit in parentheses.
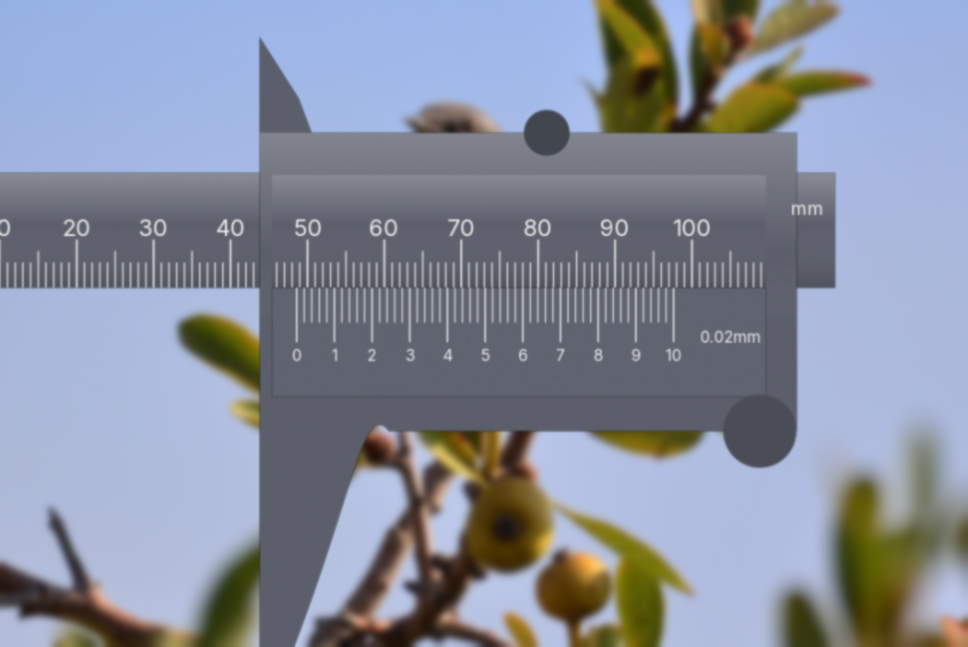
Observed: 48.6 (mm)
